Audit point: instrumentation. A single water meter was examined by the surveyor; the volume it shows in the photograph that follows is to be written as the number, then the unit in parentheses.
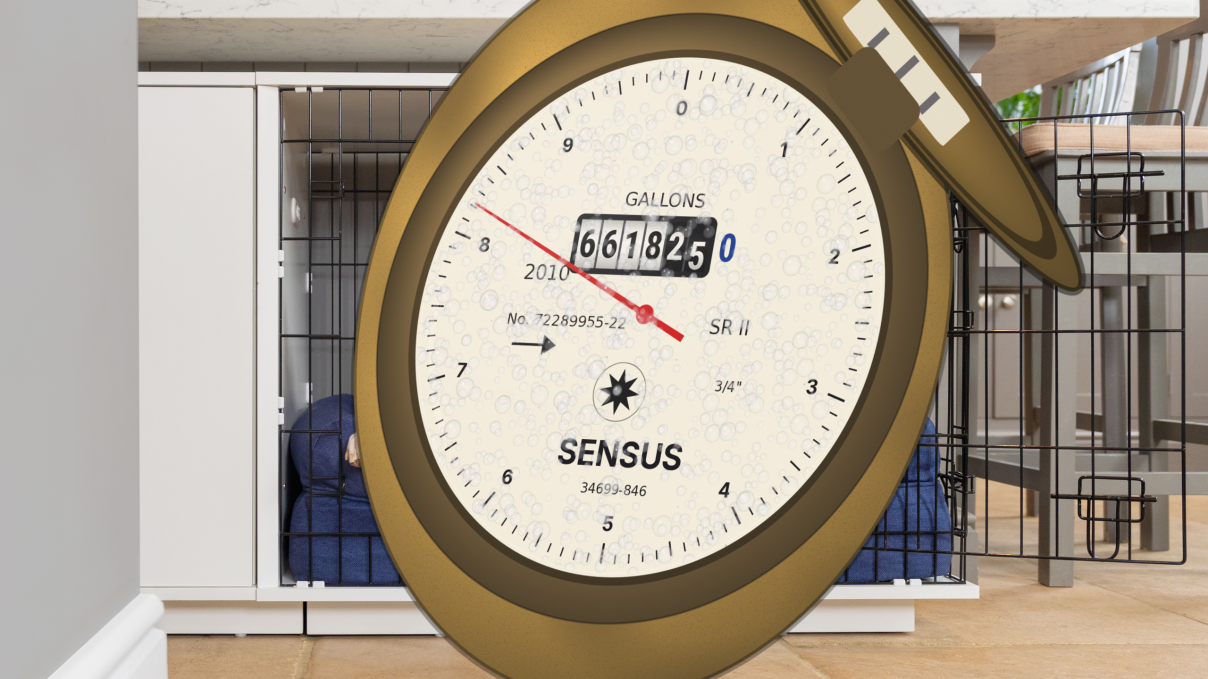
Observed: 6618248.2 (gal)
